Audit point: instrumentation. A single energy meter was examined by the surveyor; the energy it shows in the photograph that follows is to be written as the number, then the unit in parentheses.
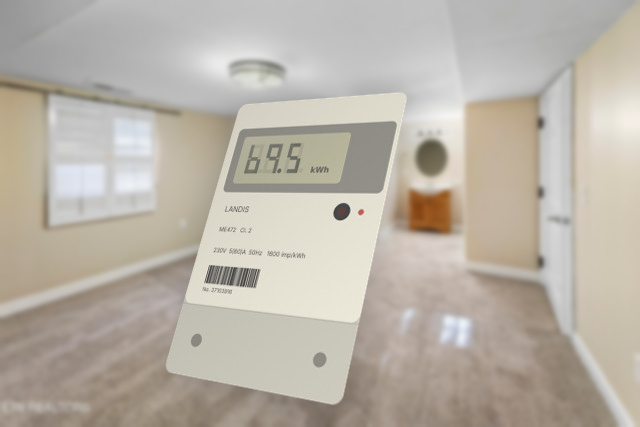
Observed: 69.5 (kWh)
